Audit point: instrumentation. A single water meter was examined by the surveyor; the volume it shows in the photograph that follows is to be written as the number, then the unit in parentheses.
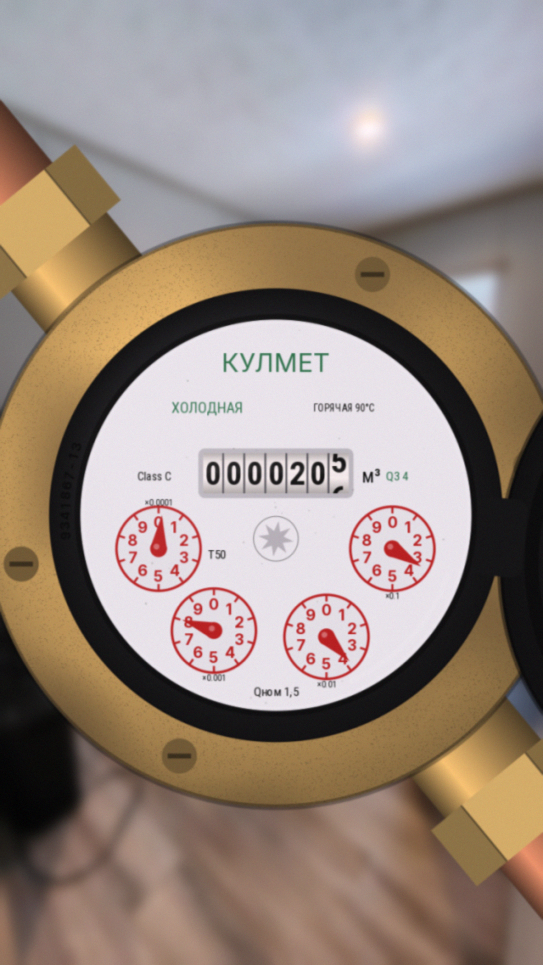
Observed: 205.3380 (m³)
